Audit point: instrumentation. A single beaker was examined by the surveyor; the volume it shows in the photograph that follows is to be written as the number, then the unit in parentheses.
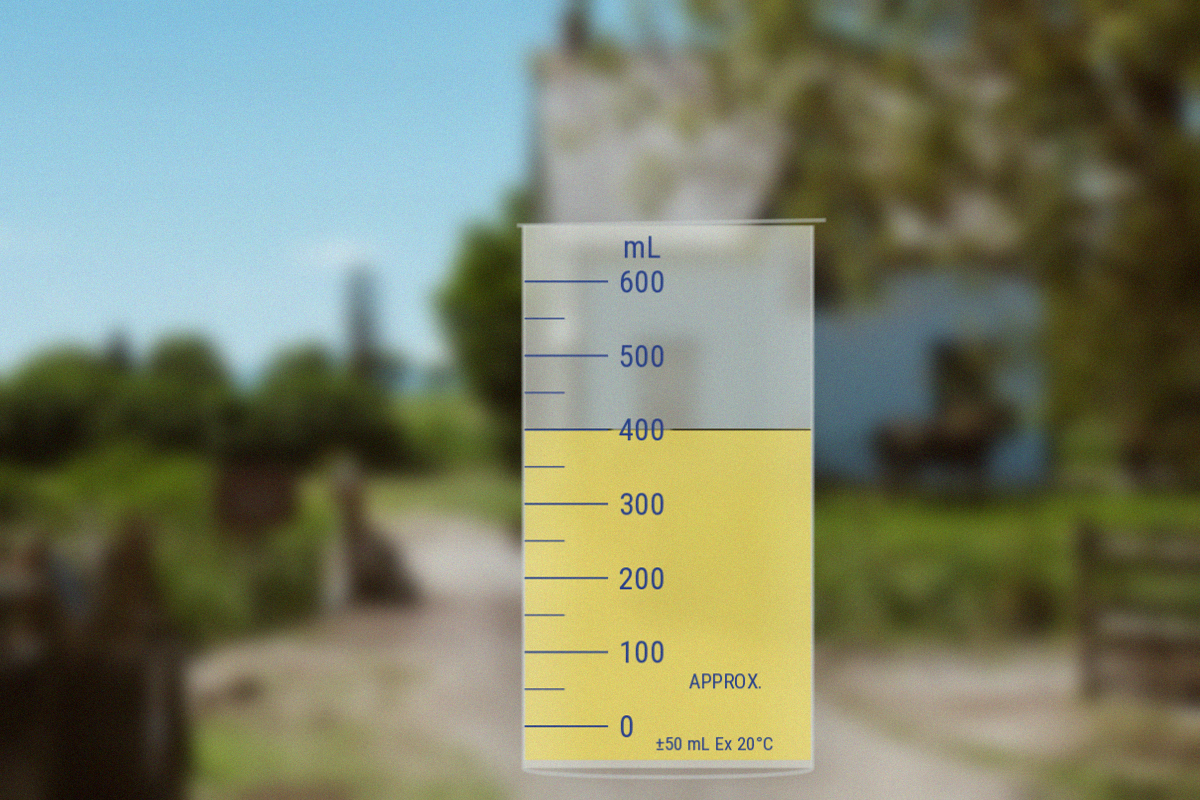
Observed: 400 (mL)
